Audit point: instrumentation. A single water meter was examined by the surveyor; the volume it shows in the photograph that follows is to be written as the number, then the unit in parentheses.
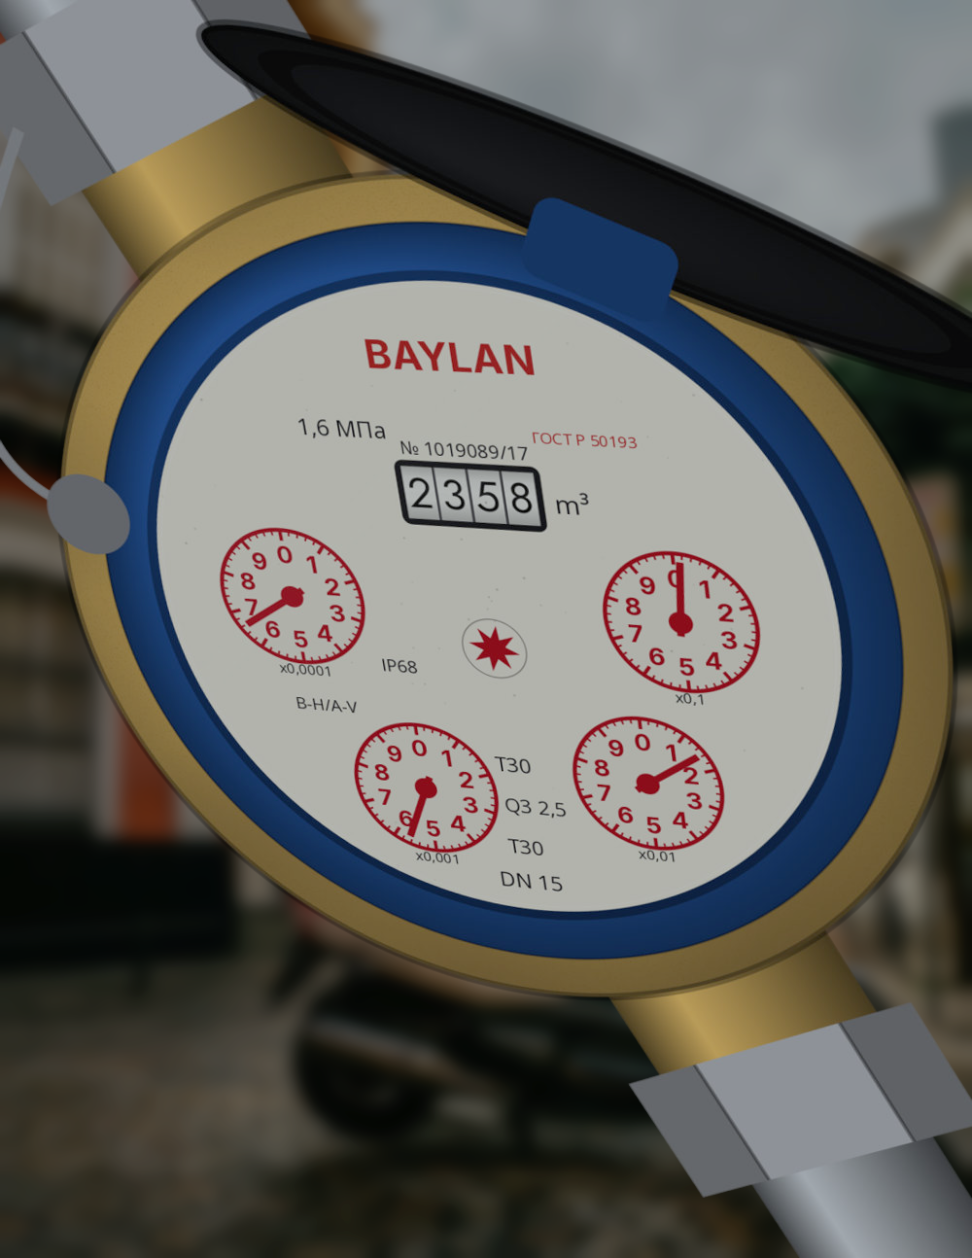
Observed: 2358.0156 (m³)
